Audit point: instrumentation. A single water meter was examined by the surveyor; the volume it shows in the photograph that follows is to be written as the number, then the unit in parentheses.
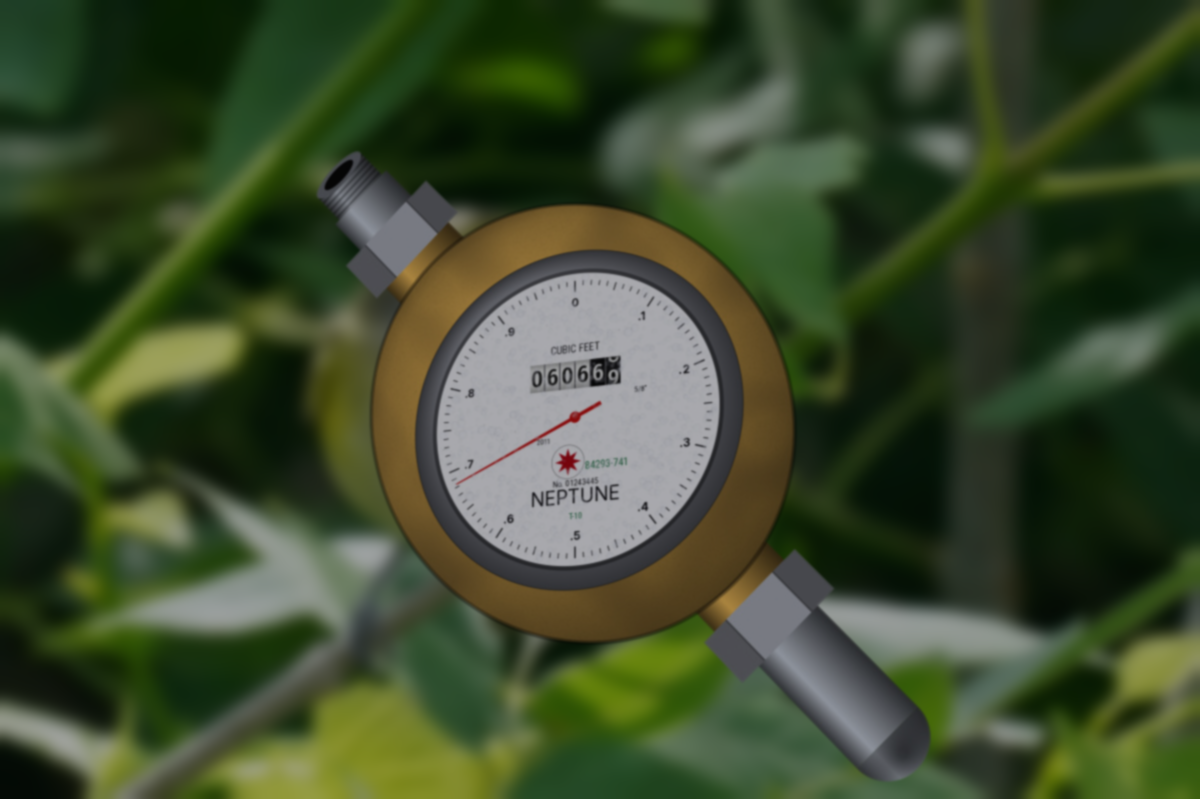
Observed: 60668.68 (ft³)
